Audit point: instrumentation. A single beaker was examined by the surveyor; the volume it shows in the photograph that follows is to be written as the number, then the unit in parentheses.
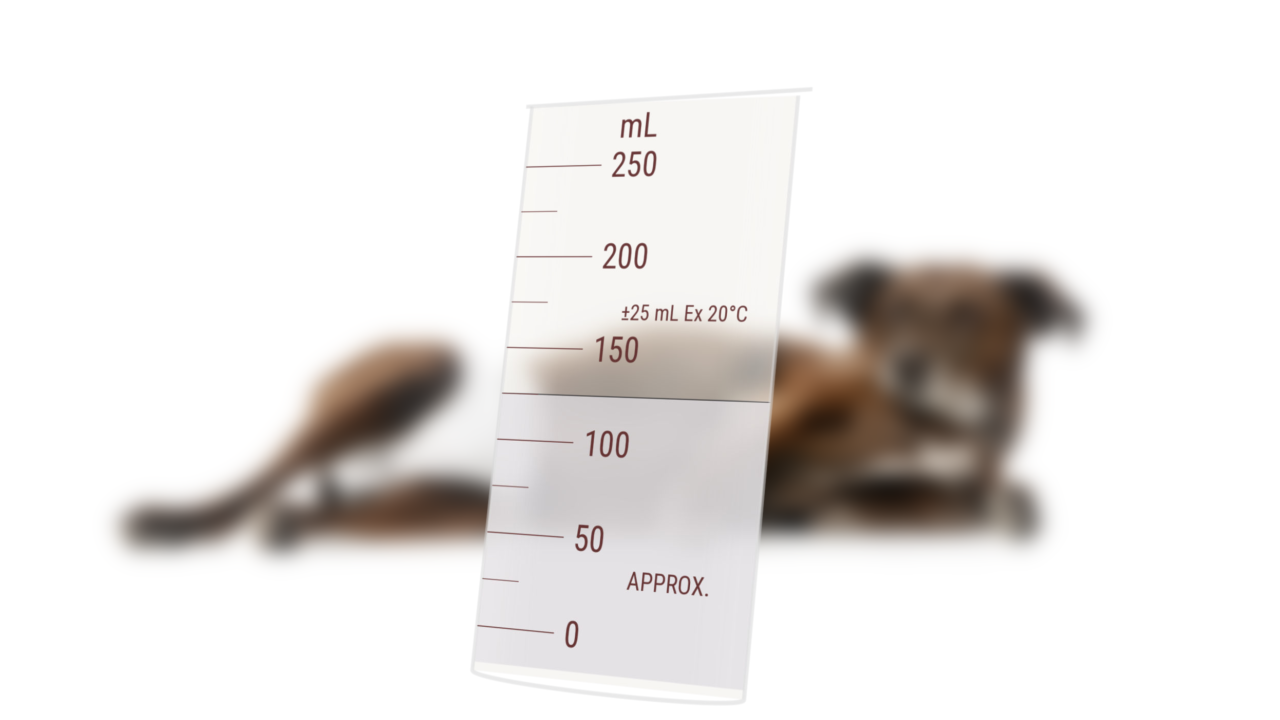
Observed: 125 (mL)
